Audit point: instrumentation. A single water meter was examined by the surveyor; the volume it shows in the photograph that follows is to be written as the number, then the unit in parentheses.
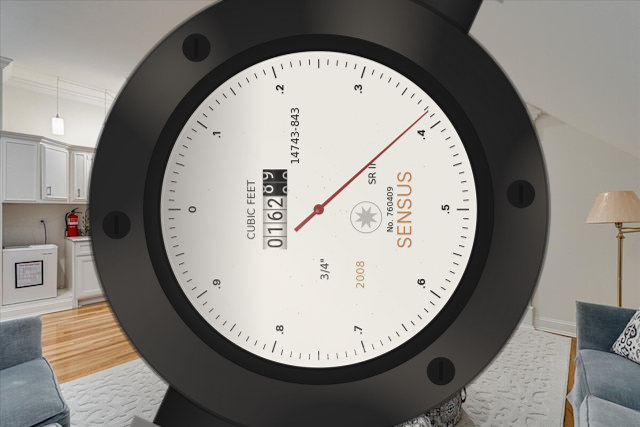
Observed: 16289.38 (ft³)
